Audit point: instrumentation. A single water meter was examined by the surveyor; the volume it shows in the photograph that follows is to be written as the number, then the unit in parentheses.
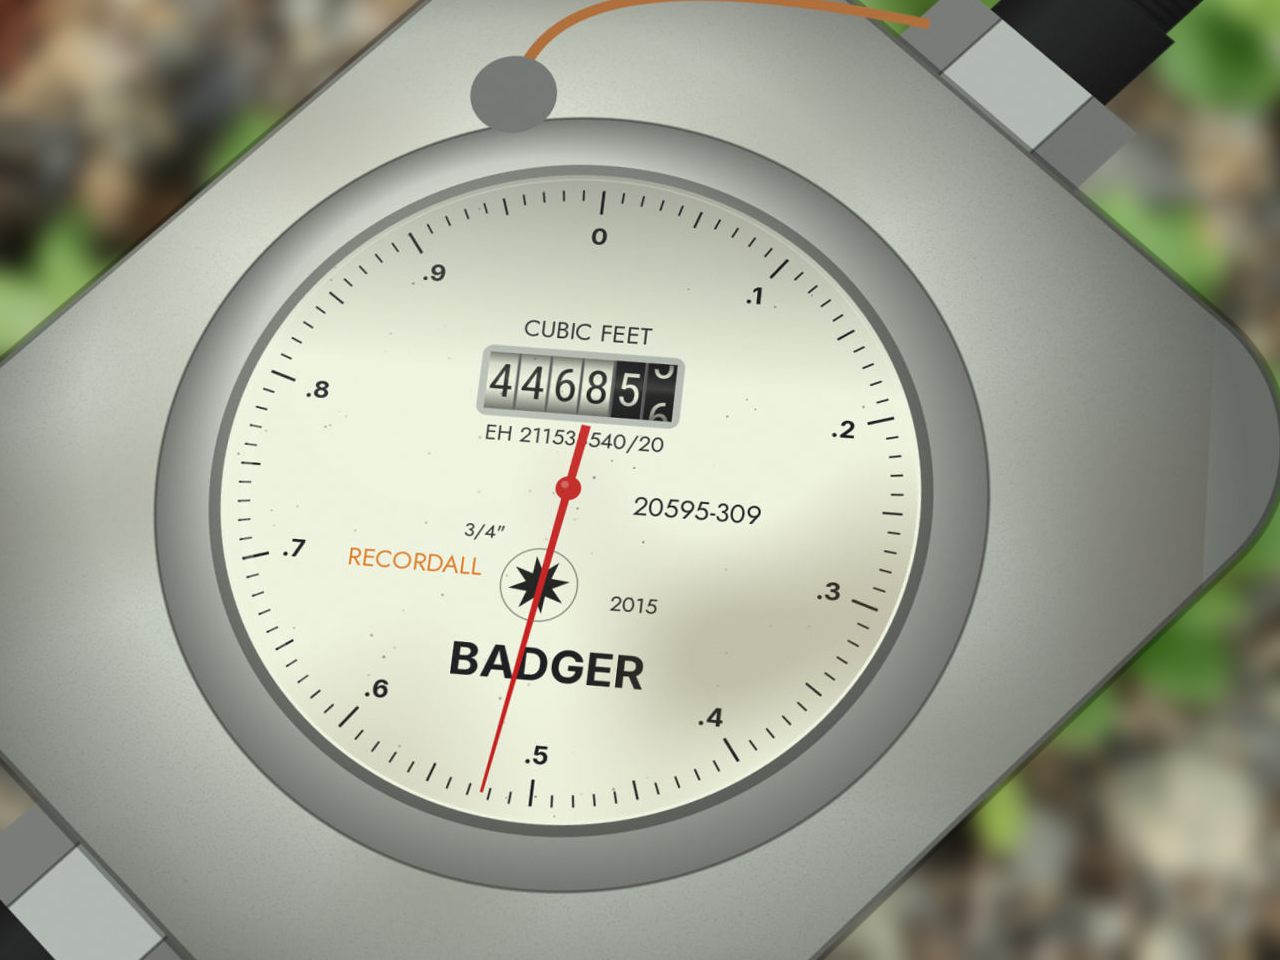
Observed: 446855.52 (ft³)
